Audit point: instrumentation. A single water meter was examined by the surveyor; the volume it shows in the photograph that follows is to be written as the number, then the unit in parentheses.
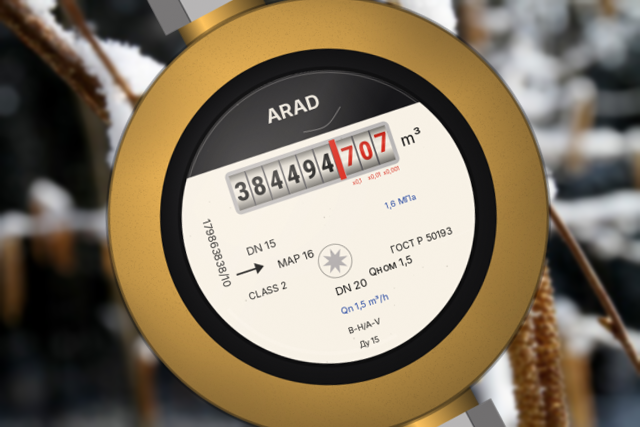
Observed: 384494.707 (m³)
